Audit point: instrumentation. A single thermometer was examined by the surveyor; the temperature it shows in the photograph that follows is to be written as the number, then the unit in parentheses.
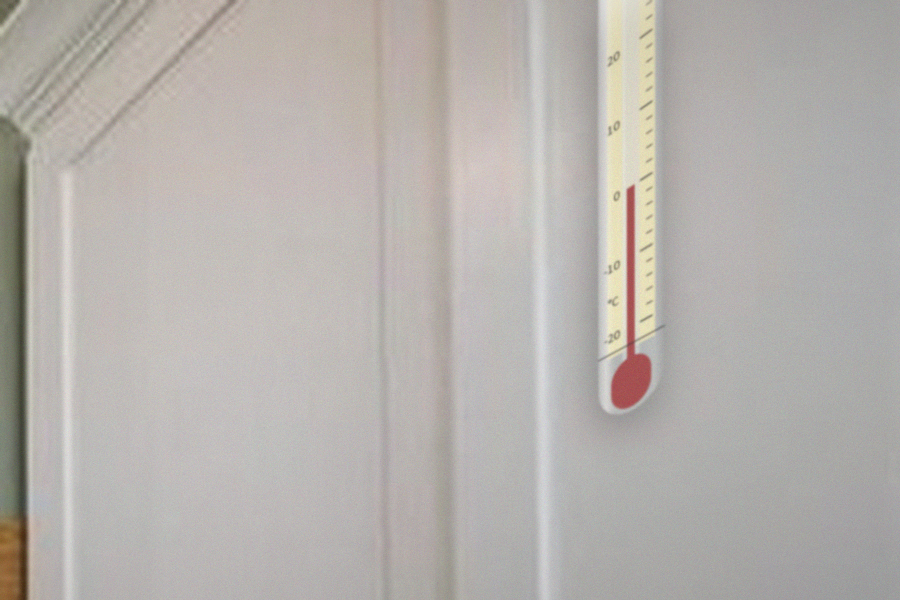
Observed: 0 (°C)
